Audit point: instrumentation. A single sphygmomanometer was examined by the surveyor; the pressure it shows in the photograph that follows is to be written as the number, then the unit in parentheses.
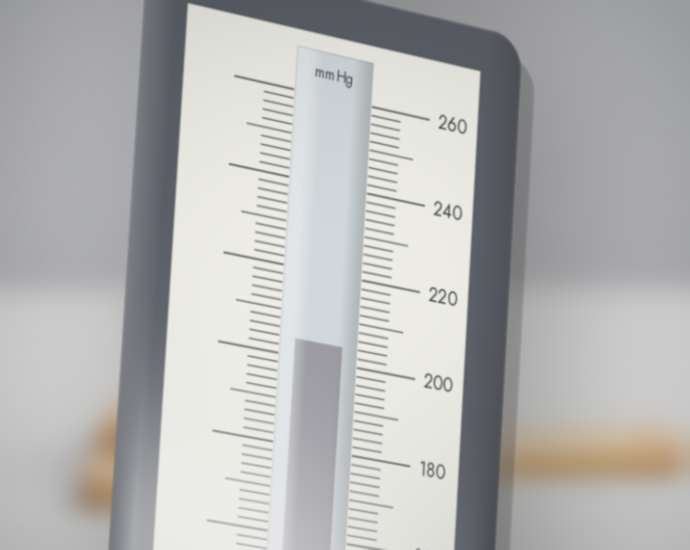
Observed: 204 (mmHg)
